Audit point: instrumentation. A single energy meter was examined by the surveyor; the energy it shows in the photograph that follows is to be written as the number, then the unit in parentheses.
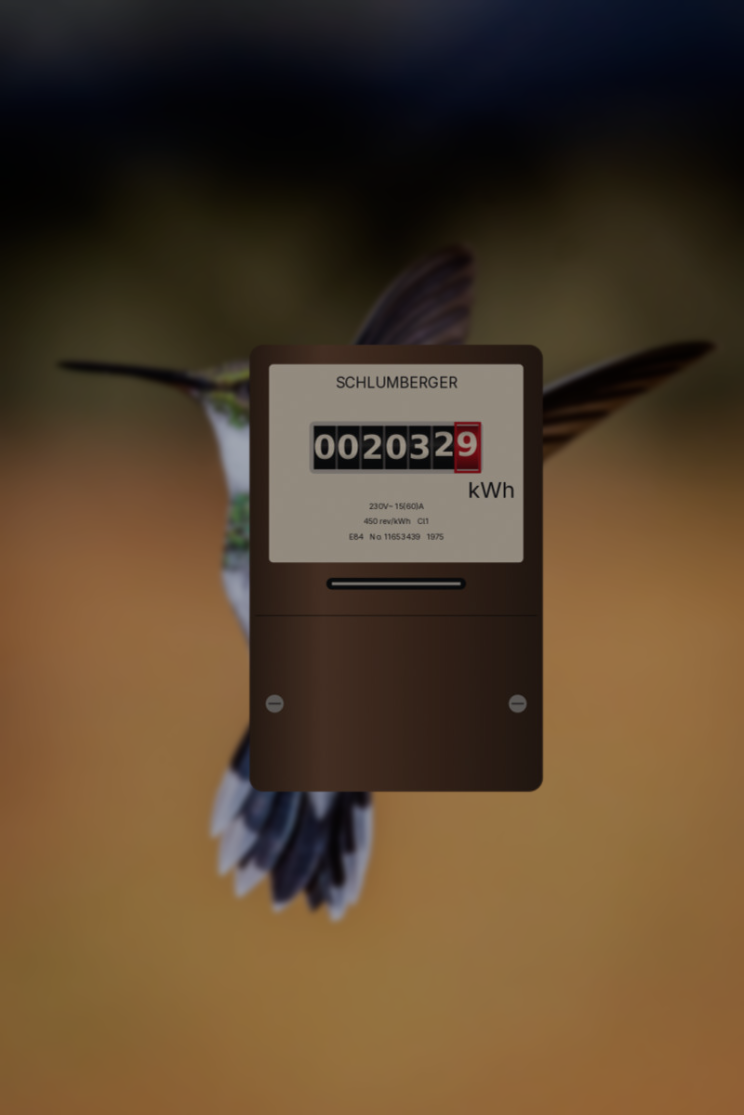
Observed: 2032.9 (kWh)
